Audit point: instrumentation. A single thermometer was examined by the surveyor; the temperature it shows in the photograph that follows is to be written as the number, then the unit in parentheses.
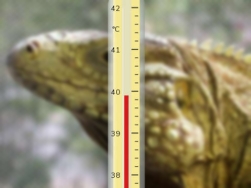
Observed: 39.9 (°C)
